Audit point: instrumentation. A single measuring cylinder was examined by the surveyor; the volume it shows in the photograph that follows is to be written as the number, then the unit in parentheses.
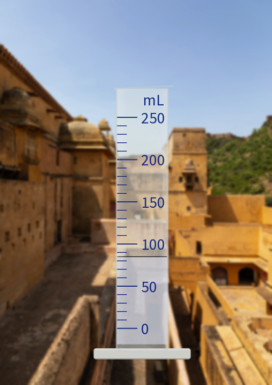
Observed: 85 (mL)
